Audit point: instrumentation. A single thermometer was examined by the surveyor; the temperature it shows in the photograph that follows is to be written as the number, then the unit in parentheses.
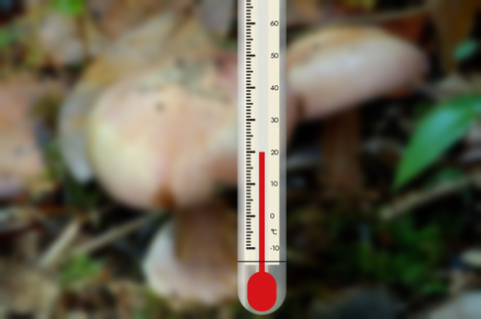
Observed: 20 (°C)
